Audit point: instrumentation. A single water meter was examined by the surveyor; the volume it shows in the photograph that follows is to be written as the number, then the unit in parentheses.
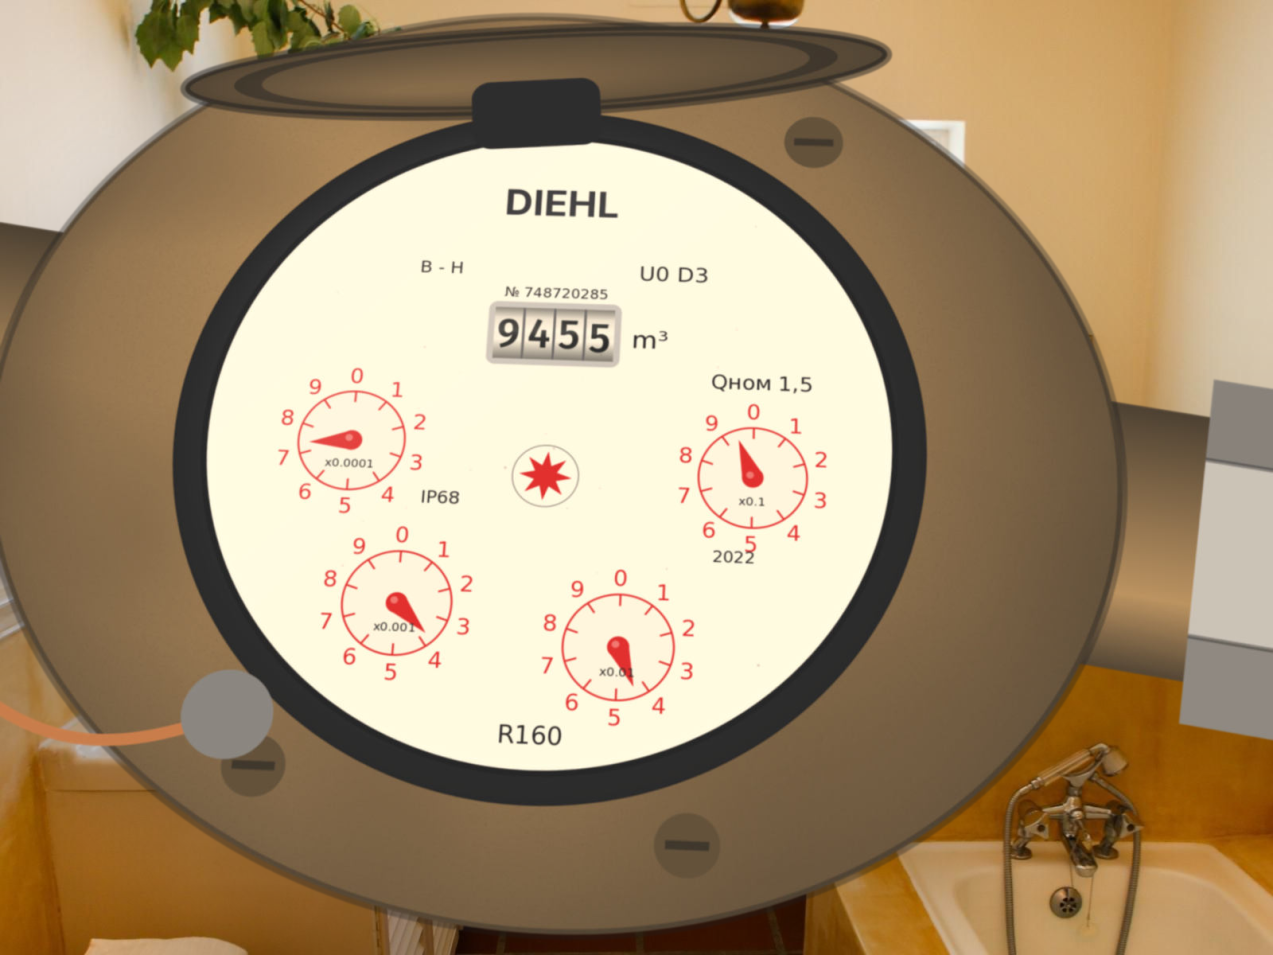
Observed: 9454.9437 (m³)
